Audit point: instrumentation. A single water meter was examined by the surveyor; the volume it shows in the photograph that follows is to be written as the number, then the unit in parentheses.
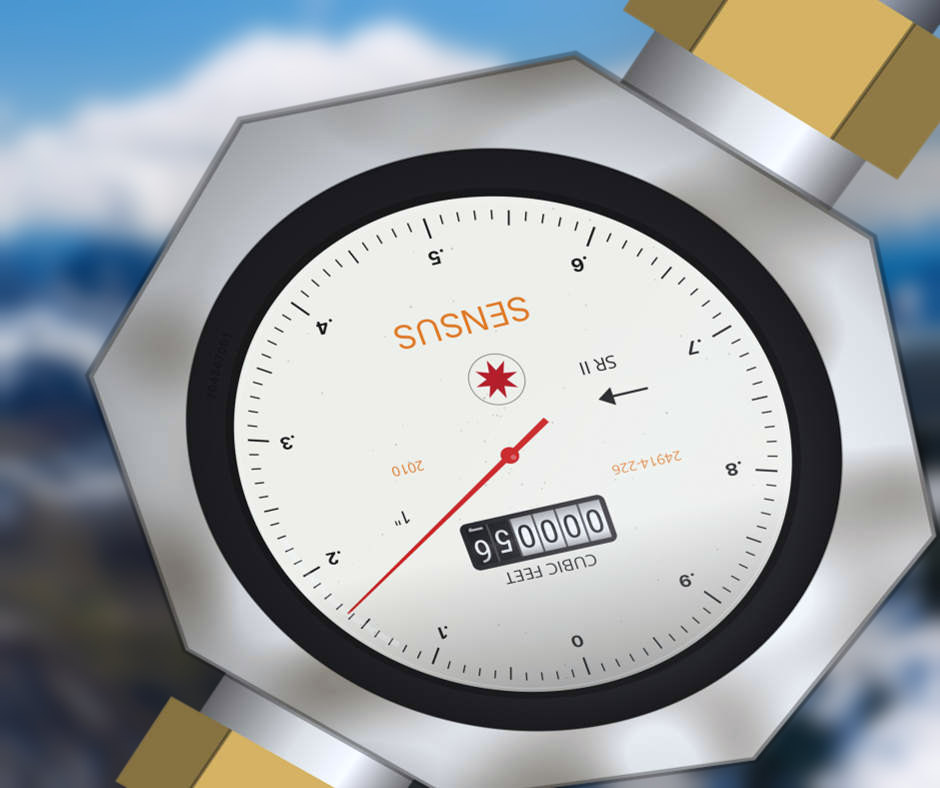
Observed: 56.16 (ft³)
